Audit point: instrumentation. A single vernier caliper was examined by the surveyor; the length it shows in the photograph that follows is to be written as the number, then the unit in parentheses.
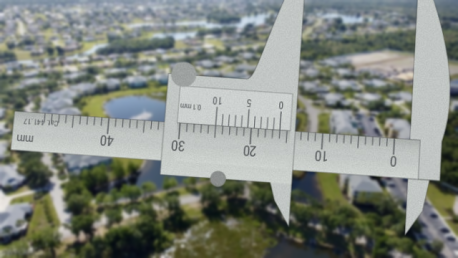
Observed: 16.0 (mm)
